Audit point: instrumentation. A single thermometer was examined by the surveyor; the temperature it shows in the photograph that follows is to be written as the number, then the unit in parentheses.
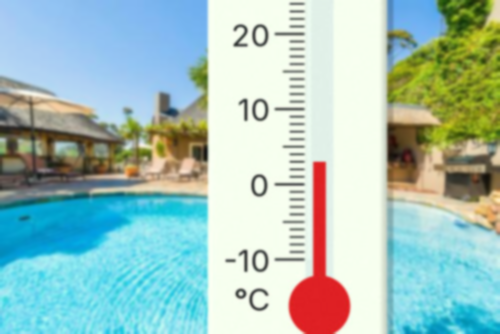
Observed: 3 (°C)
